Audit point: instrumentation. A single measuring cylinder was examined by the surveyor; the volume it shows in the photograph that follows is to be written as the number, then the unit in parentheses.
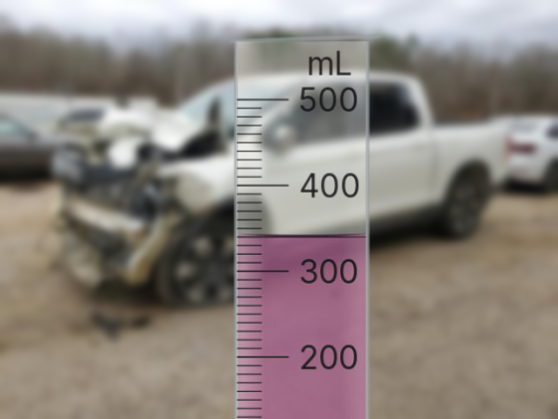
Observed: 340 (mL)
